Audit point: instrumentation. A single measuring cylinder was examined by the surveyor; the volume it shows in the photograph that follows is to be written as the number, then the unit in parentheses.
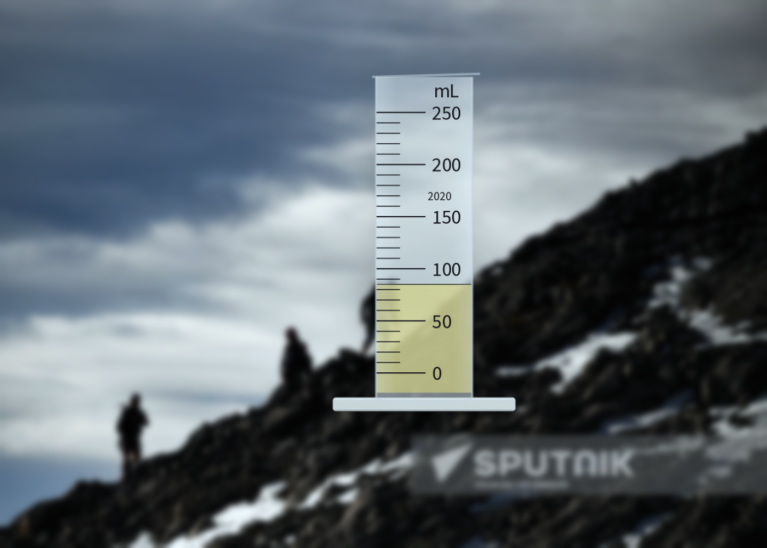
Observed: 85 (mL)
